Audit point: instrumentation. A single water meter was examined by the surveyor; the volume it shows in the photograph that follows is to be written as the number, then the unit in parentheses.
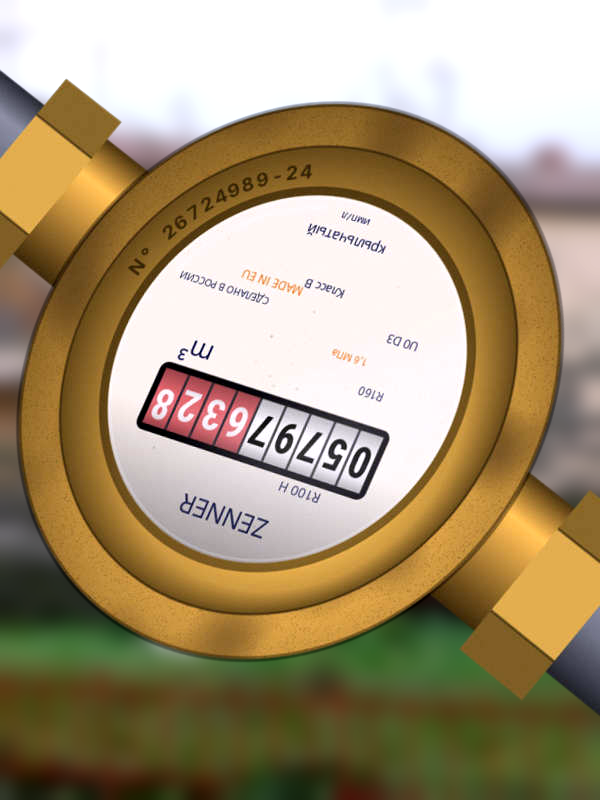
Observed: 5797.6328 (m³)
